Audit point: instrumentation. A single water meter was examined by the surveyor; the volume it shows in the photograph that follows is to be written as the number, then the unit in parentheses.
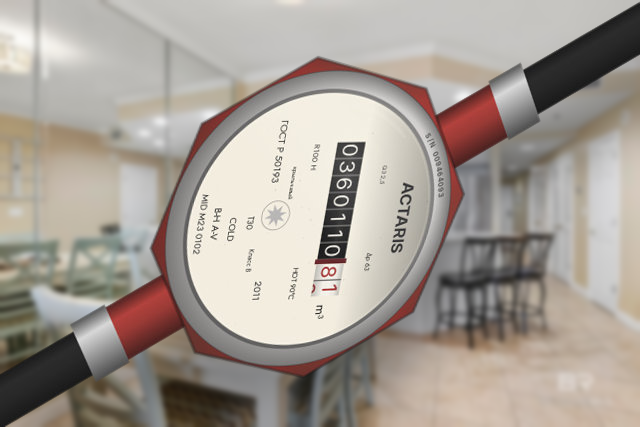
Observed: 360110.81 (m³)
